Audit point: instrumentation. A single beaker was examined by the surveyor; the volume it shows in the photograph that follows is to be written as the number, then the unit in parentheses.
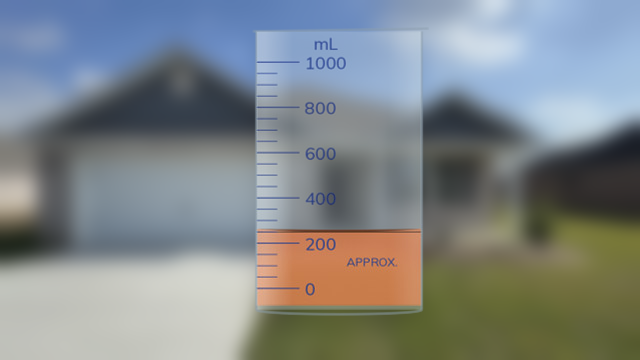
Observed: 250 (mL)
